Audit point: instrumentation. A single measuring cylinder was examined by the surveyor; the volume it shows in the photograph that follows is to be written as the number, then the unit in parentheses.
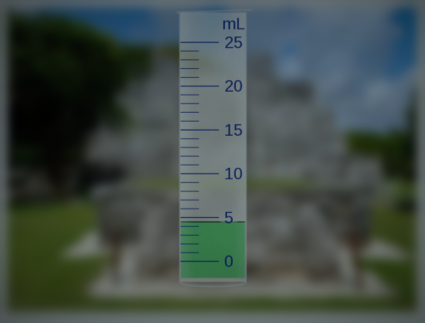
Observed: 4.5 (mL)
